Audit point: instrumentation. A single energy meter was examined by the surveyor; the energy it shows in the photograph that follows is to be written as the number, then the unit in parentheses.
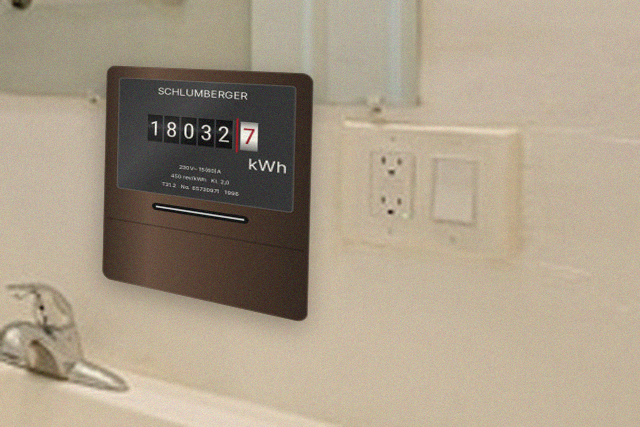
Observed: 18032.7 (kWh)
